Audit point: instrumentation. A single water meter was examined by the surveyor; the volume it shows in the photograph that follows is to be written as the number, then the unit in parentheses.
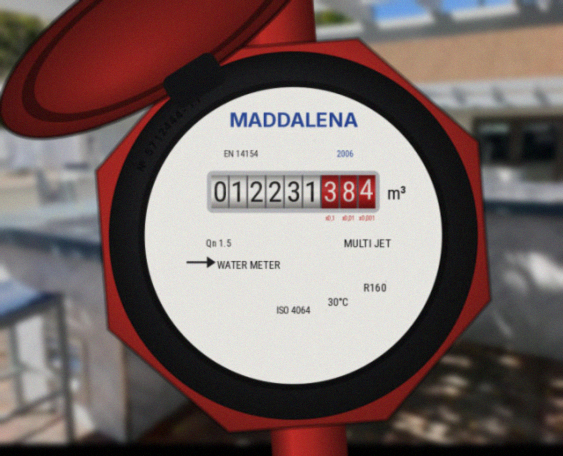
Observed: 12231.384 (m³)
